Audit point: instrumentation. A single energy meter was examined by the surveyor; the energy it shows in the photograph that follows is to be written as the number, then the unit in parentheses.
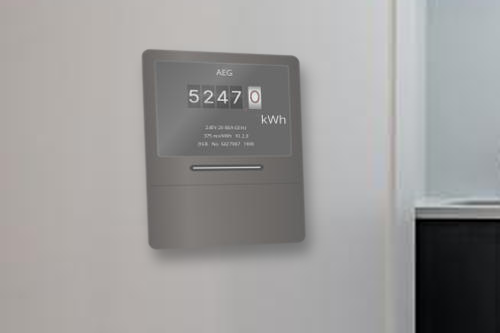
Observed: 5247.0 (kWh)
